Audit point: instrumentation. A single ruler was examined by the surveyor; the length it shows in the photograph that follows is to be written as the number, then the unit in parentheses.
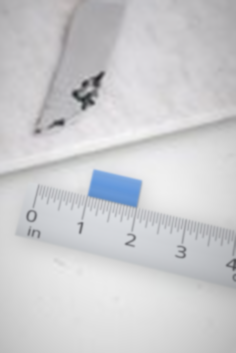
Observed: 1 (in)
